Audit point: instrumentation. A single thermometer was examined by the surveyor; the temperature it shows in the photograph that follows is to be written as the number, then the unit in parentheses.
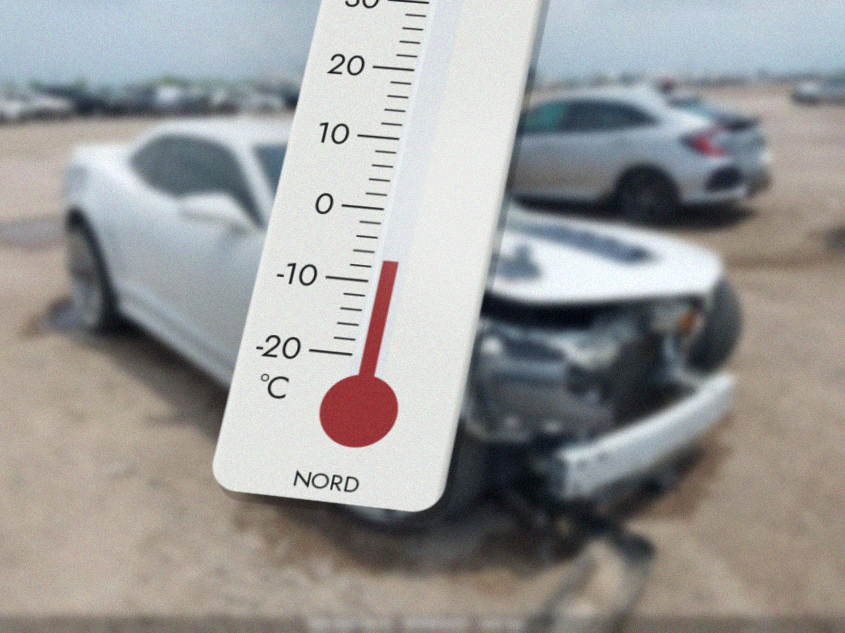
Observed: -7 (°C)
